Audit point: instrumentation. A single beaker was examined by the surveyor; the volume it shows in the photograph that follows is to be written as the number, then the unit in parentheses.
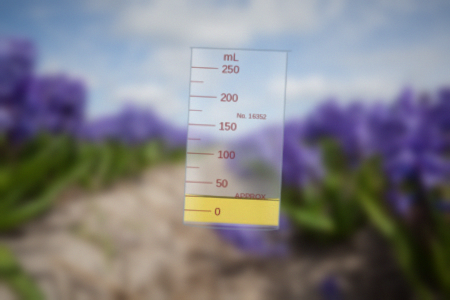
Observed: 25 (mL)
